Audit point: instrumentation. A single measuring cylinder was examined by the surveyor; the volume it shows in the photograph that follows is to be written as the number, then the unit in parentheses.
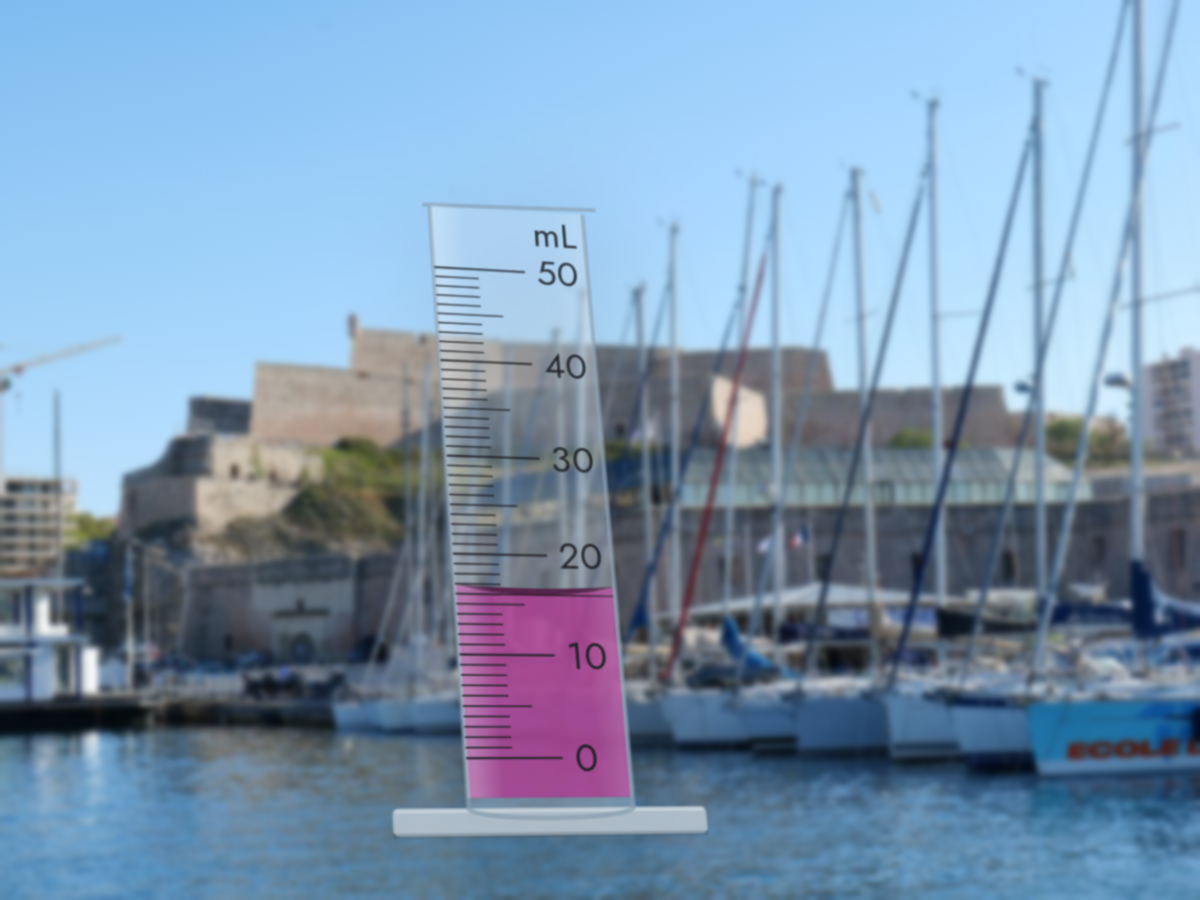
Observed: 16 (mL)
